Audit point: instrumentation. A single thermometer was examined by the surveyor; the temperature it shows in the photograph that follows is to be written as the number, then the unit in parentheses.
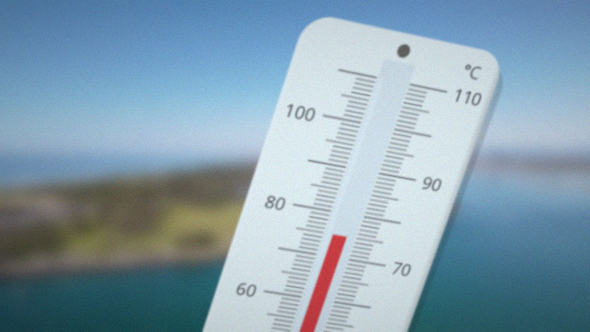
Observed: 75 (°C)
